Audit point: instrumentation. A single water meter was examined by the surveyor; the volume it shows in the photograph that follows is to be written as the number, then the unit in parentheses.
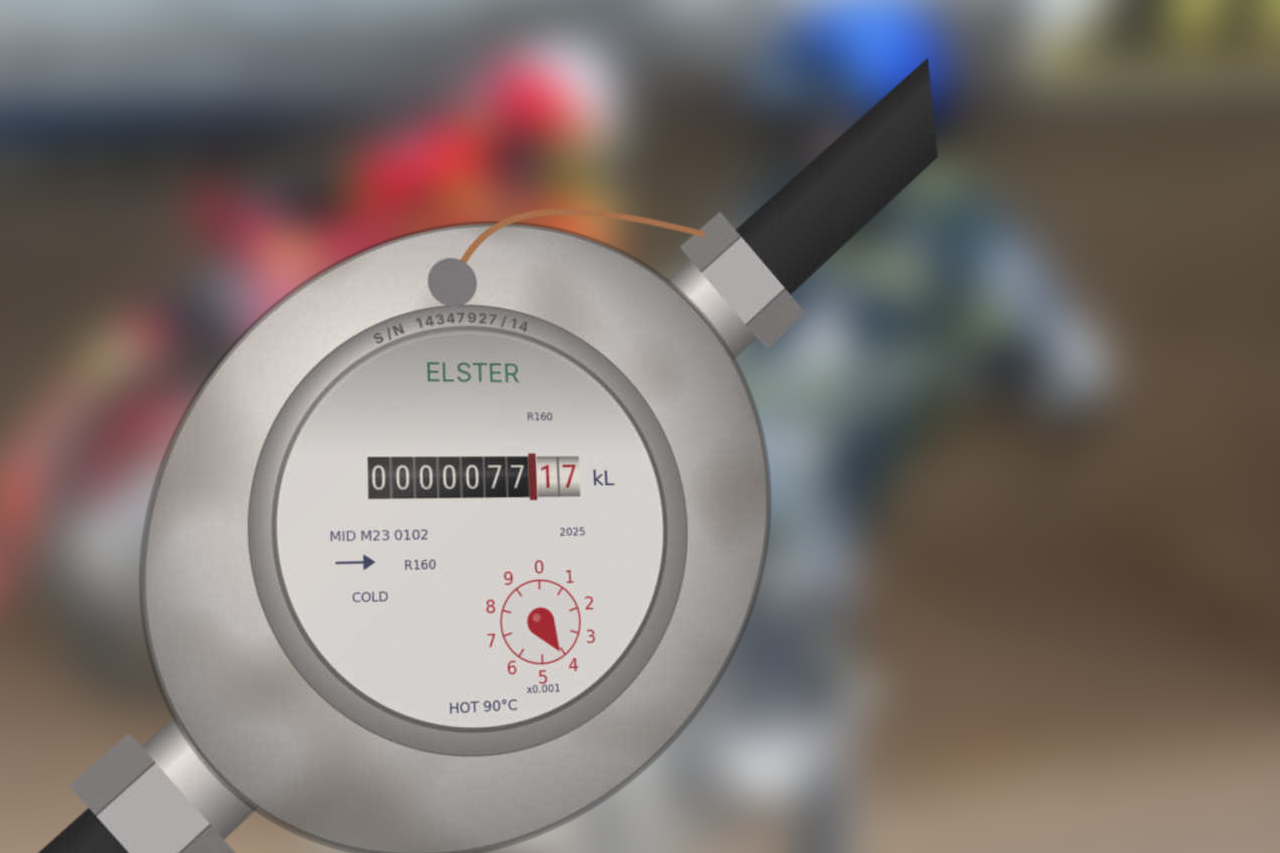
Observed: 77.174 (kL)
